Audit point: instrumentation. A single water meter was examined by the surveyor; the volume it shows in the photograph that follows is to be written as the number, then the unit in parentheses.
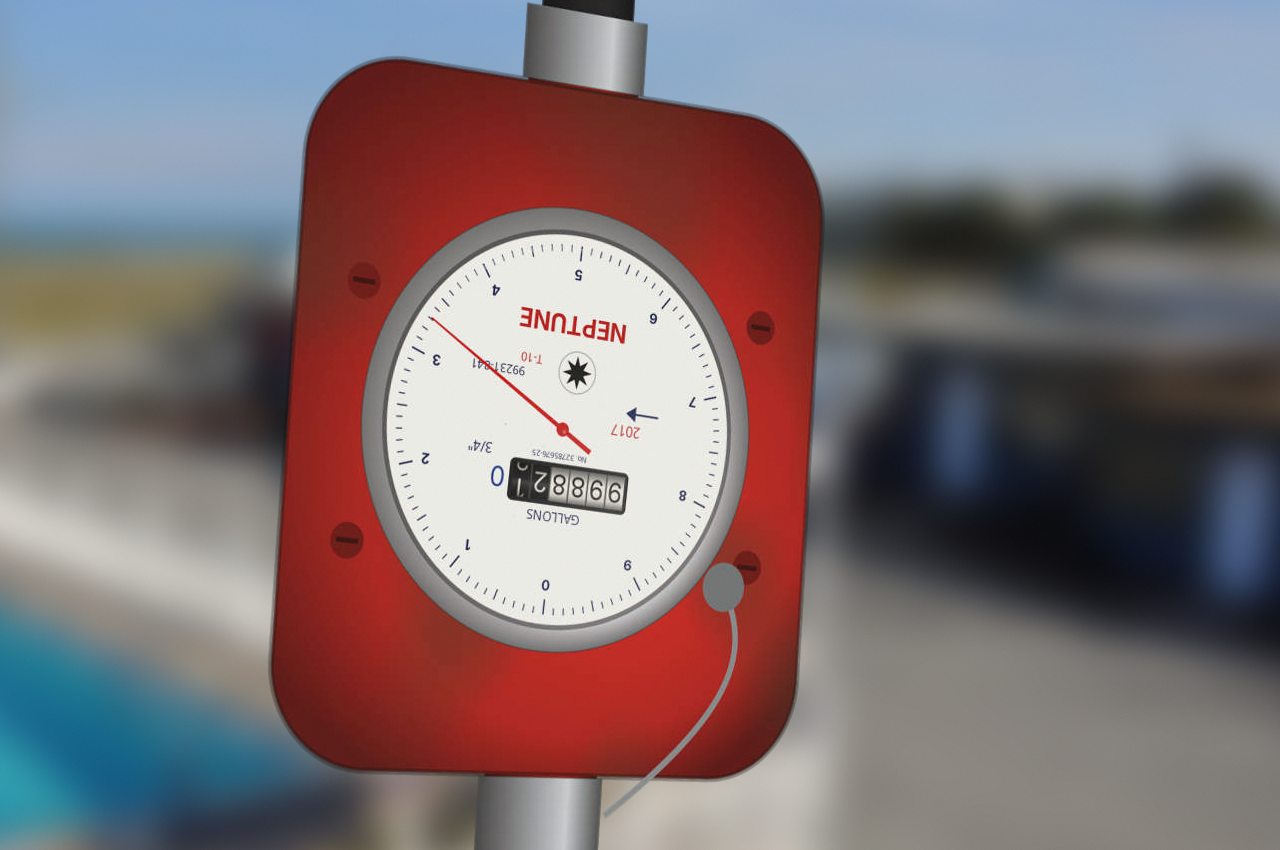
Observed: 9988213.3 (gal)
